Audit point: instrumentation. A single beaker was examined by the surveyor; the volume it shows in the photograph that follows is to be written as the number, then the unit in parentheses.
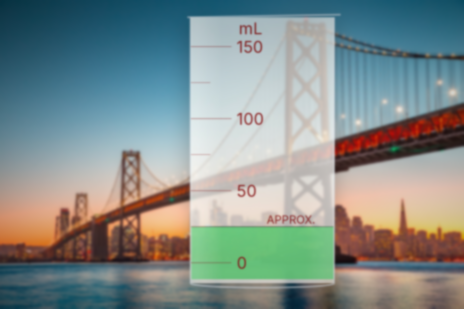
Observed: 25 (mL)
